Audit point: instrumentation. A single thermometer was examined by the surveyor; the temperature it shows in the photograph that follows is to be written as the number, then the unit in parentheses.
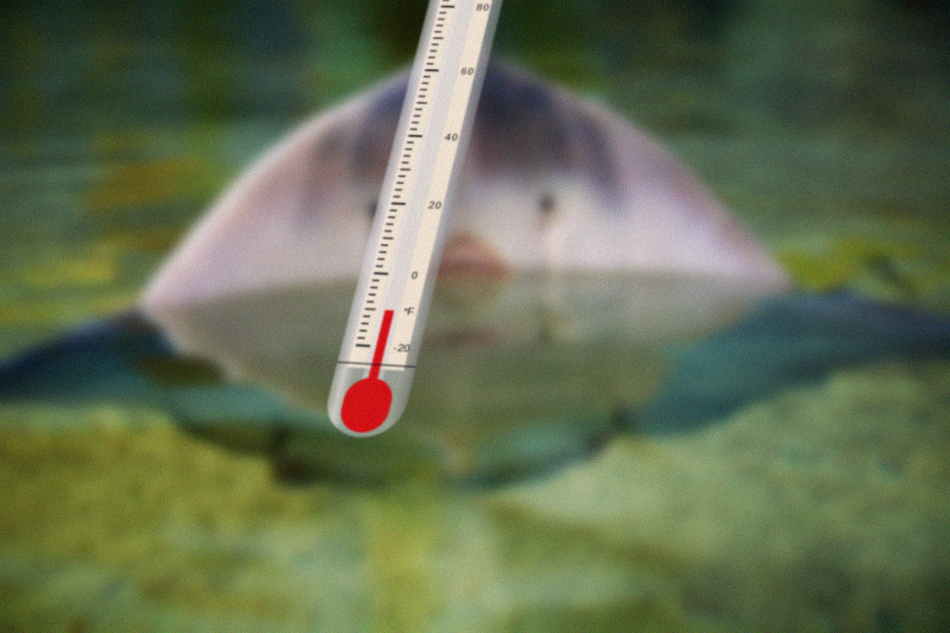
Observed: -10 (°F)
